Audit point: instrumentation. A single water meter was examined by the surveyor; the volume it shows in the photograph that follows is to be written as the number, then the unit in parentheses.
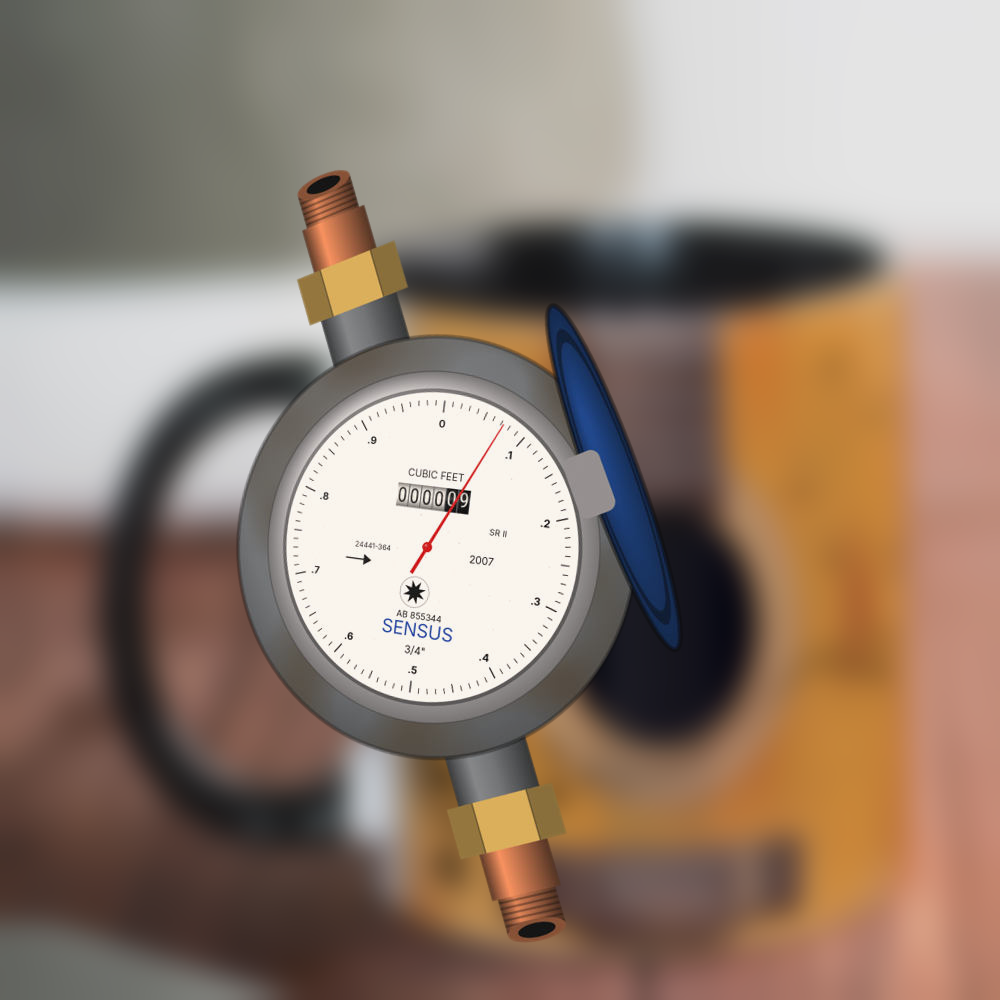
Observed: 9.07 (ft³)
